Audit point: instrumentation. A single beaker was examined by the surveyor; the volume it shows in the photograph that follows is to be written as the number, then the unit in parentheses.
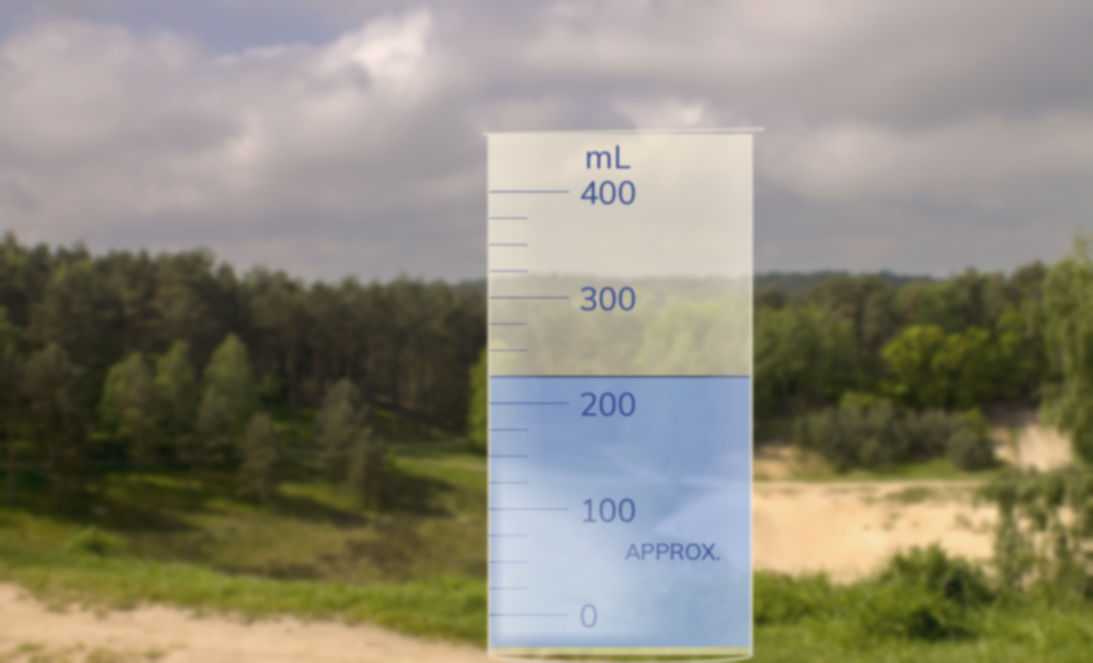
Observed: 225 (mL)
